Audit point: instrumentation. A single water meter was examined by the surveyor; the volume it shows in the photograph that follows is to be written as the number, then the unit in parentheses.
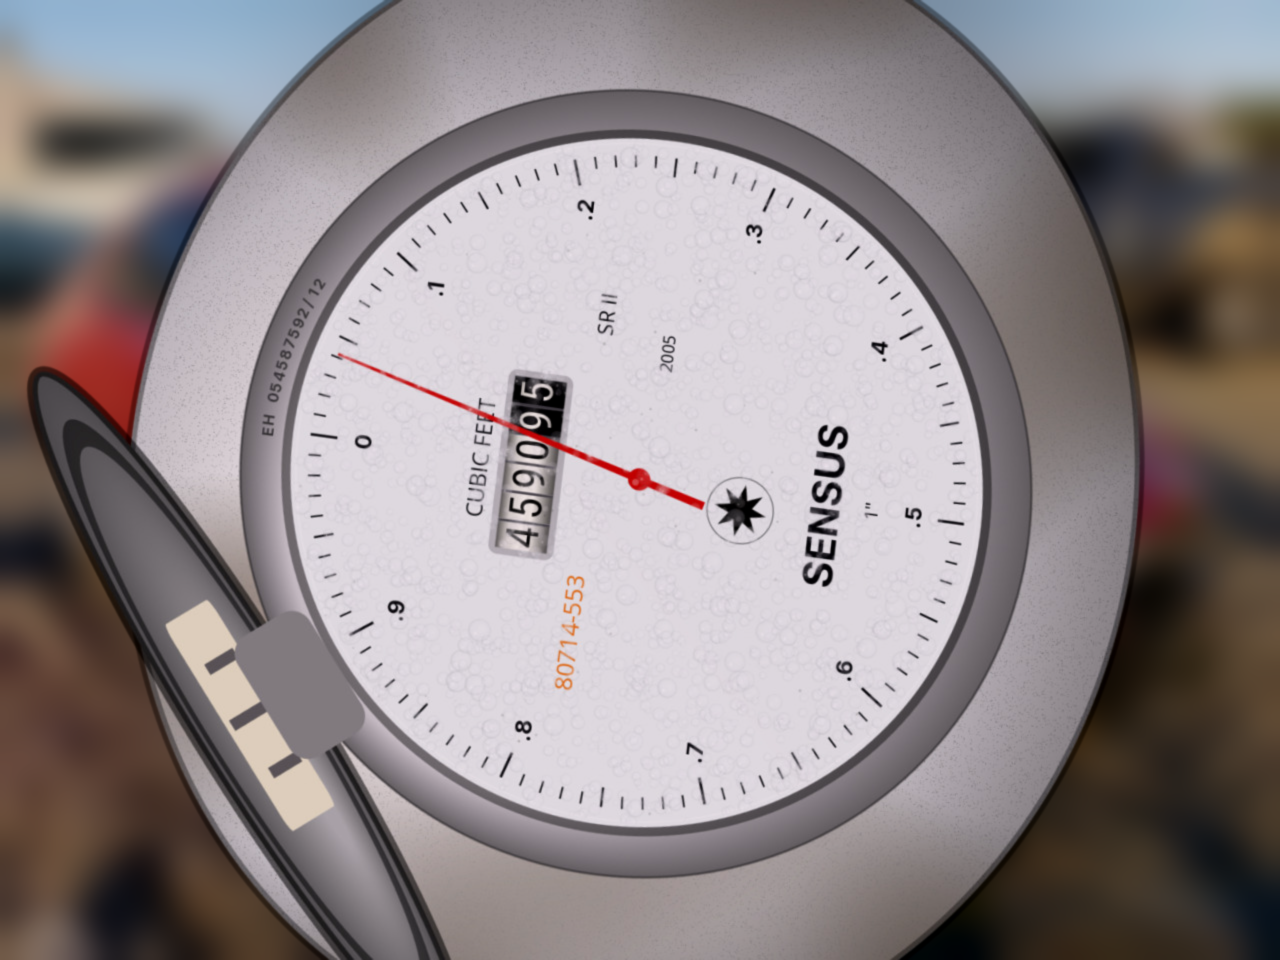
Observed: 459095.04 (ft³)
